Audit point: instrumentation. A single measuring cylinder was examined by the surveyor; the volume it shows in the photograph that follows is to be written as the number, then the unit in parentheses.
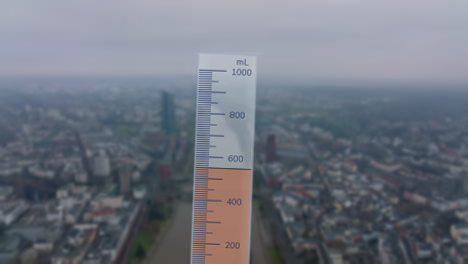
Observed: 550 (mL)
